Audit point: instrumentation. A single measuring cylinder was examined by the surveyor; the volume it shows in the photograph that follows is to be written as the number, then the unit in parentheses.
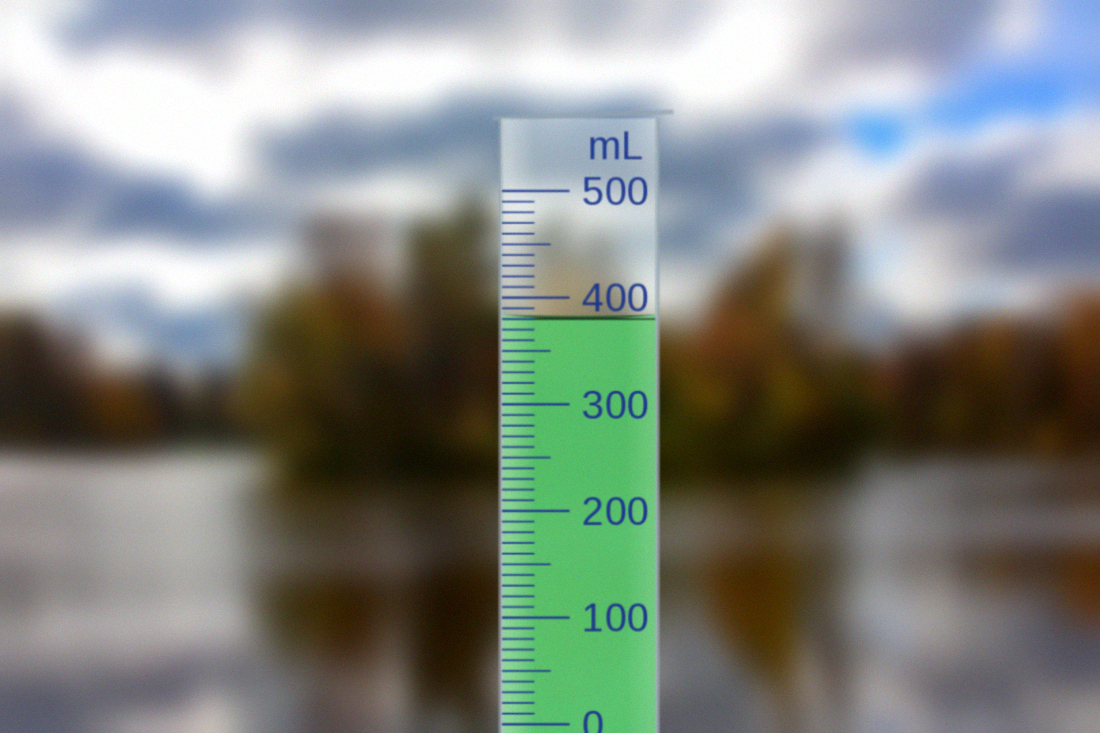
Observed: 380 (mL)
